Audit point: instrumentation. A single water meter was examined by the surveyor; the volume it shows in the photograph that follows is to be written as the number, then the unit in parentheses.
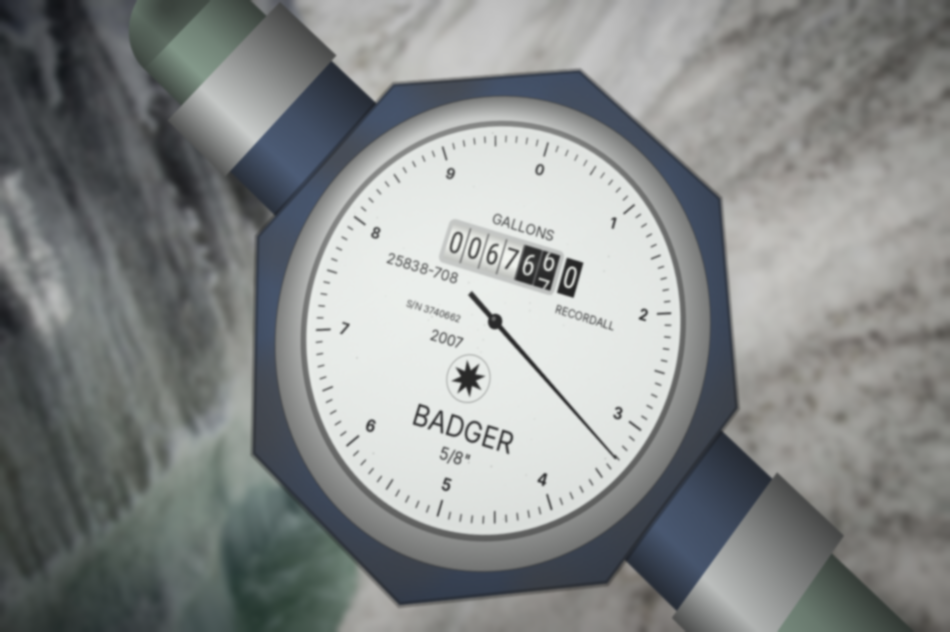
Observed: 67663.3 (gal)
